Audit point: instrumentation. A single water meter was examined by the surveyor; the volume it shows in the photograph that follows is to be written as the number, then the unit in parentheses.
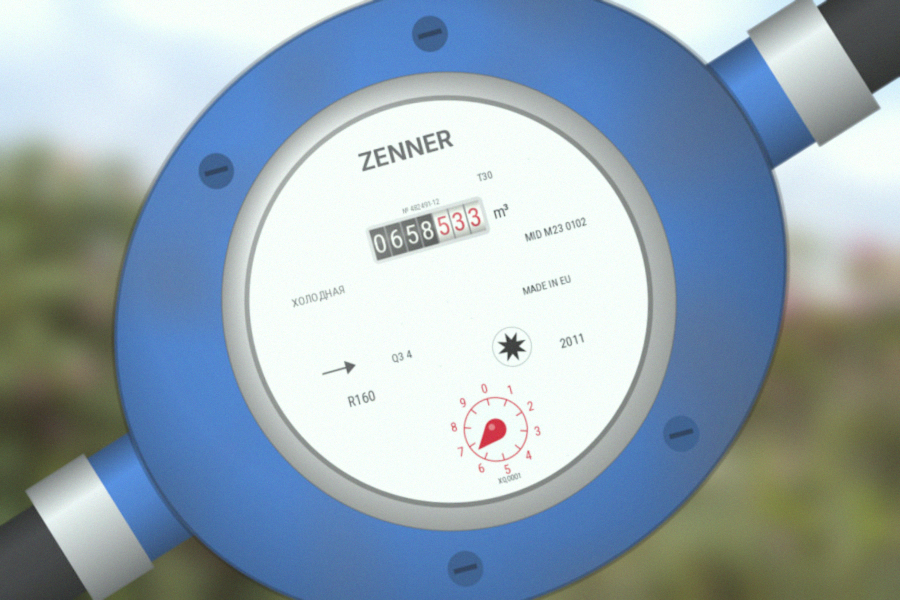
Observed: 658.5336 (m³)
